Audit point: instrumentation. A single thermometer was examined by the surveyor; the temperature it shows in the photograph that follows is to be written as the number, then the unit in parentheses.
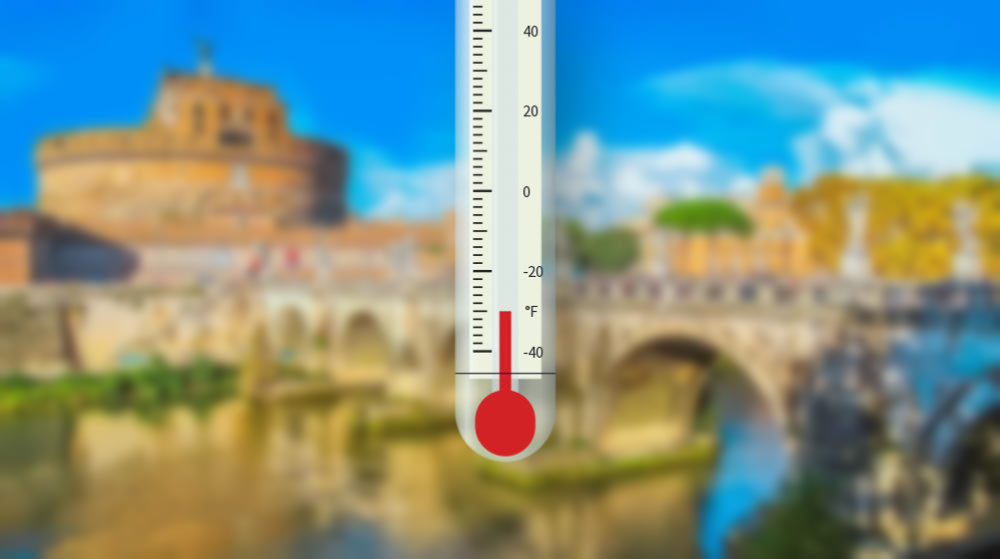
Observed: -30 (°F)
